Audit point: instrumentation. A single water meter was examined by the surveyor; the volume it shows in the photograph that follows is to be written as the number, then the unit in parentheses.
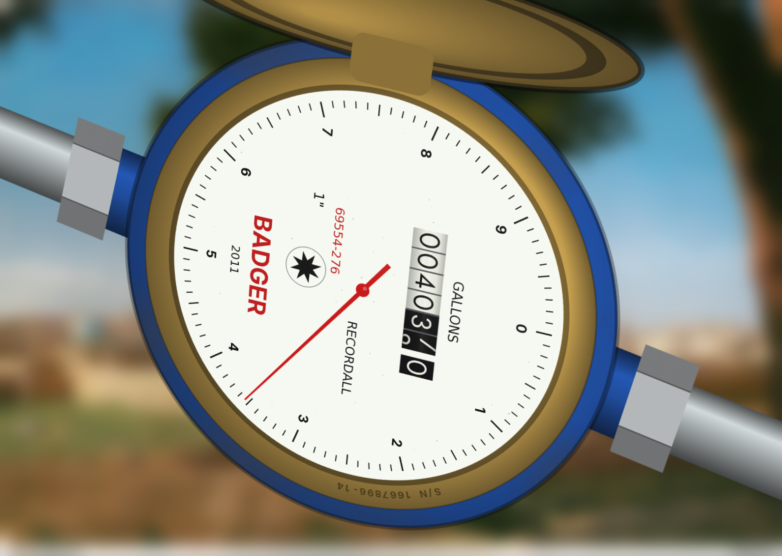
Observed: 40373.5 (gal)
